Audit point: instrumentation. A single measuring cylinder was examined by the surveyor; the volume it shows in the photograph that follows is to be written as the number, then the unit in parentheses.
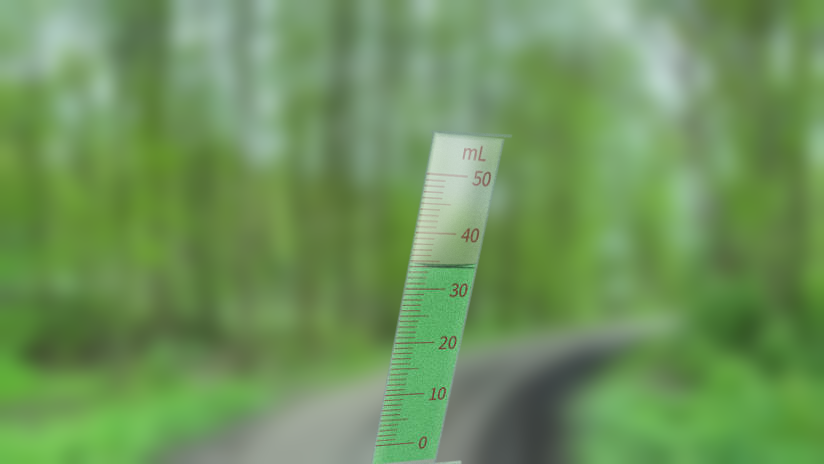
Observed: 34 (mL)
